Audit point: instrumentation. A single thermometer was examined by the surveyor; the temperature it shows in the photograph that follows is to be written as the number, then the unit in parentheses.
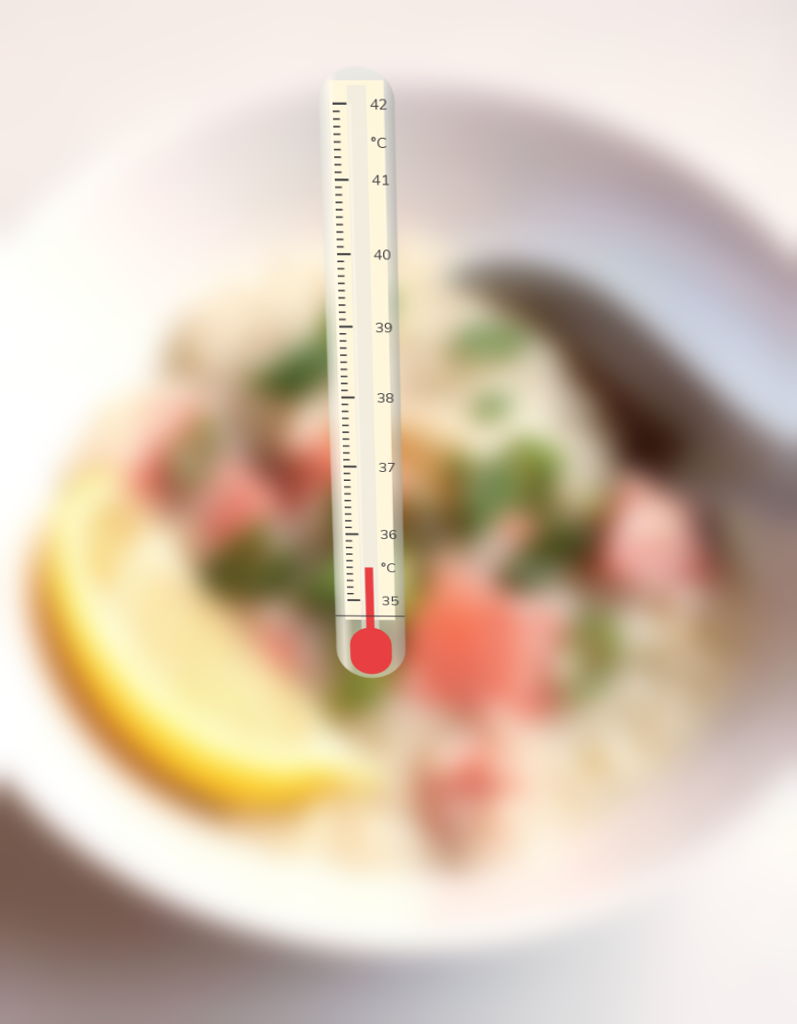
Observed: 35.5 (°C)
